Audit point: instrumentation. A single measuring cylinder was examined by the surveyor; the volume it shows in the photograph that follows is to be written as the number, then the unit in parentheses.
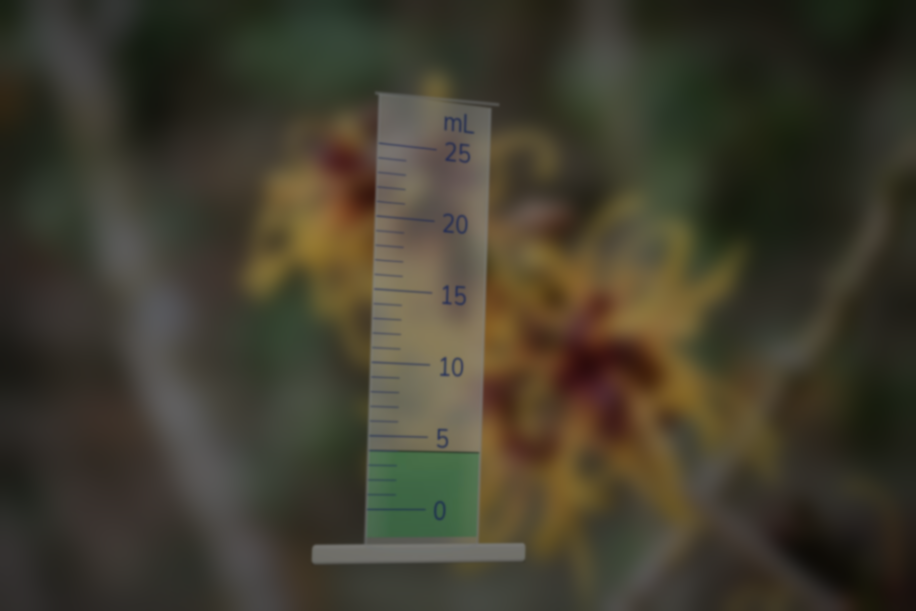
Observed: 4 (mL)
